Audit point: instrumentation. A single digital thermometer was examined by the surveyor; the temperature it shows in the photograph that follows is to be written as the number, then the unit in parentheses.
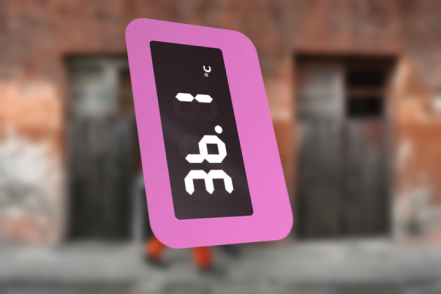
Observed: 36.1 (°C)
